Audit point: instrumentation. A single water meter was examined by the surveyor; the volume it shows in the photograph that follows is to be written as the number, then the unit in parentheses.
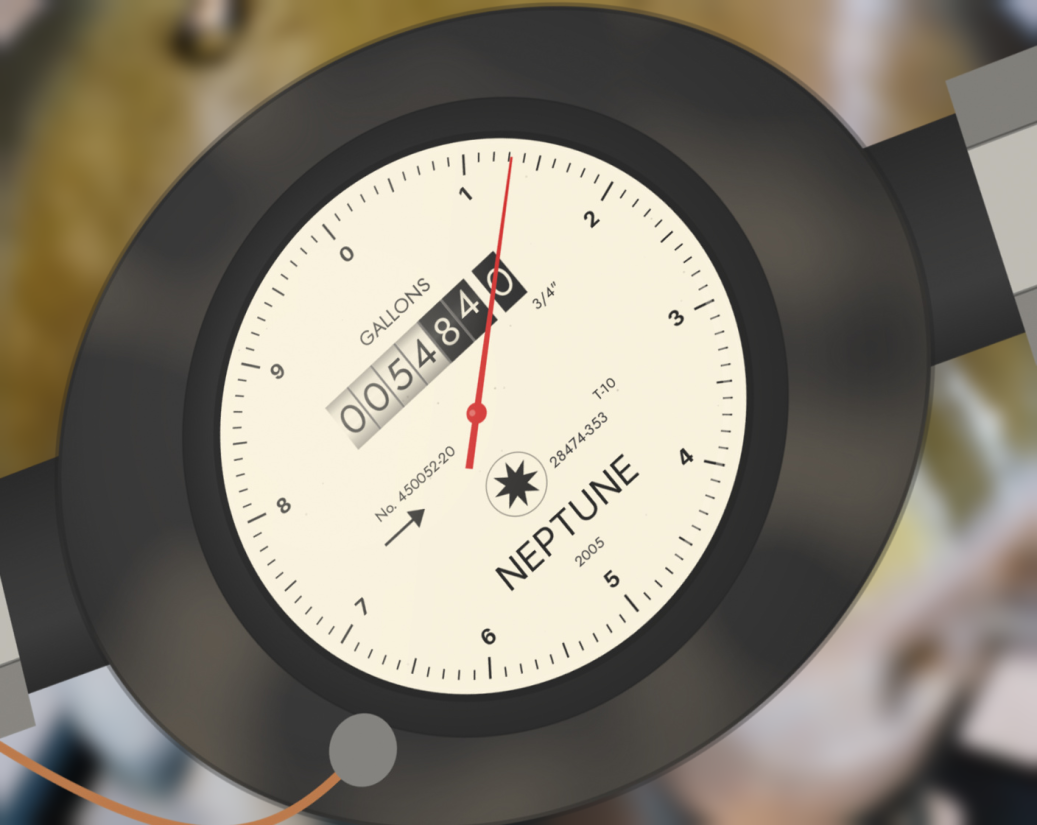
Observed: 54841.3 (gal)
